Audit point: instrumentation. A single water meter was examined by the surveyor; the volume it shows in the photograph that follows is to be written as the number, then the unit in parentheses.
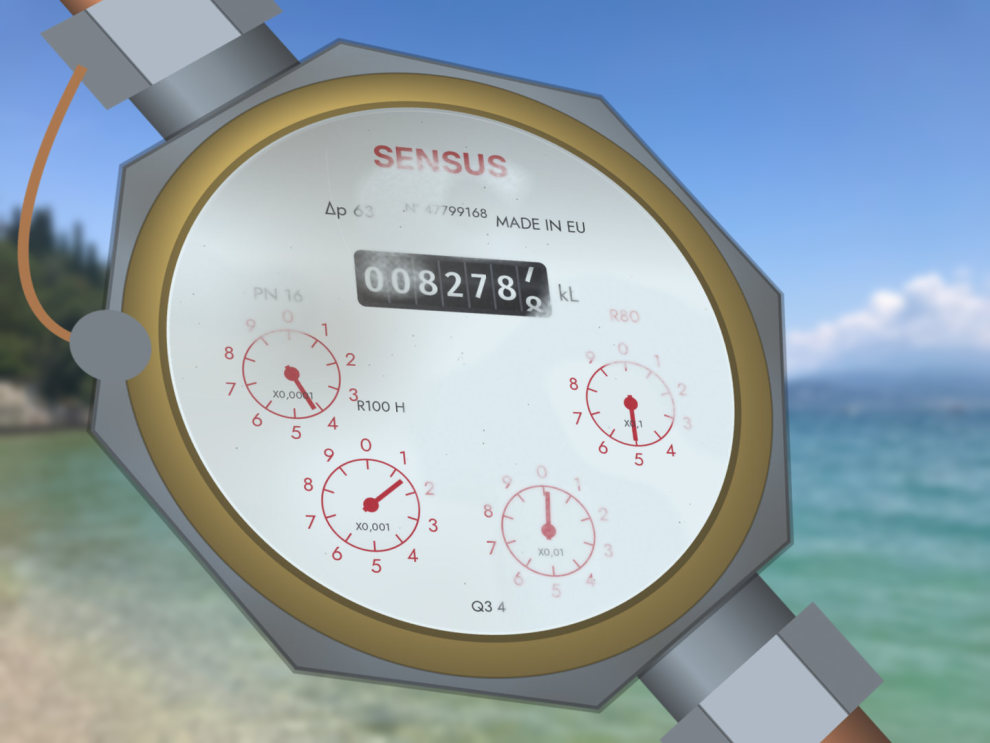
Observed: 82787.5014 (kL)
